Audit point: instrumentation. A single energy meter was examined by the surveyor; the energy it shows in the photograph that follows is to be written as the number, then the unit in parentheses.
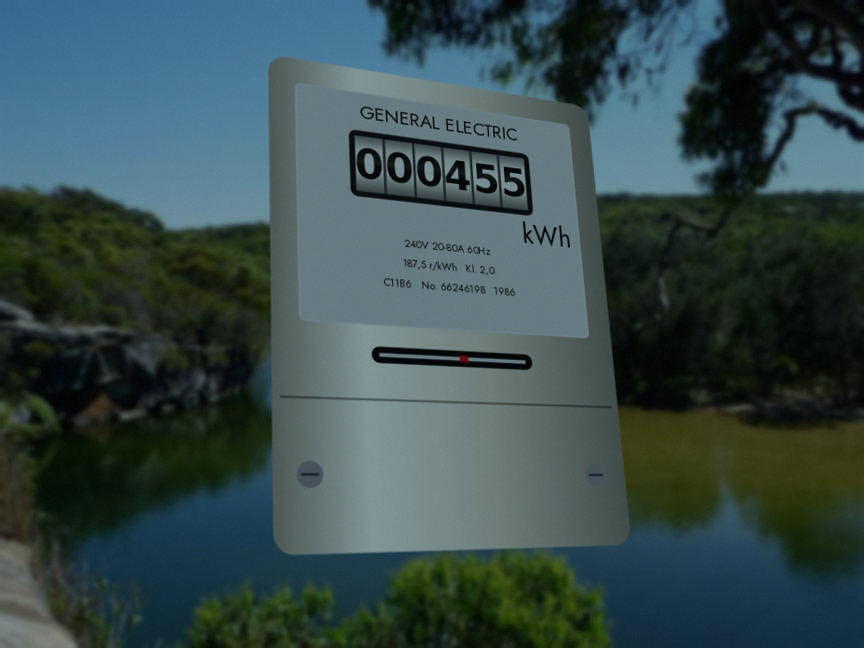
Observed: 455 (kWh)
